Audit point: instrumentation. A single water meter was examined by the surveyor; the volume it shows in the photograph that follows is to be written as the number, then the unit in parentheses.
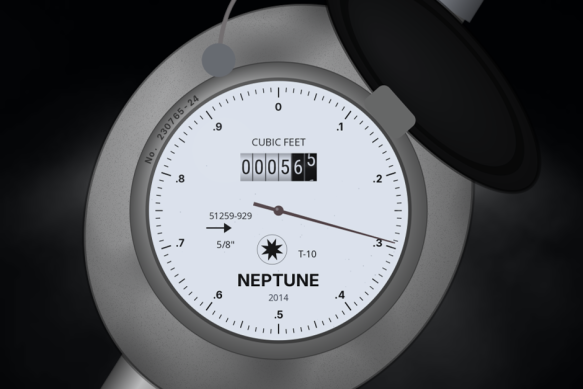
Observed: 565.29 (ft³)
